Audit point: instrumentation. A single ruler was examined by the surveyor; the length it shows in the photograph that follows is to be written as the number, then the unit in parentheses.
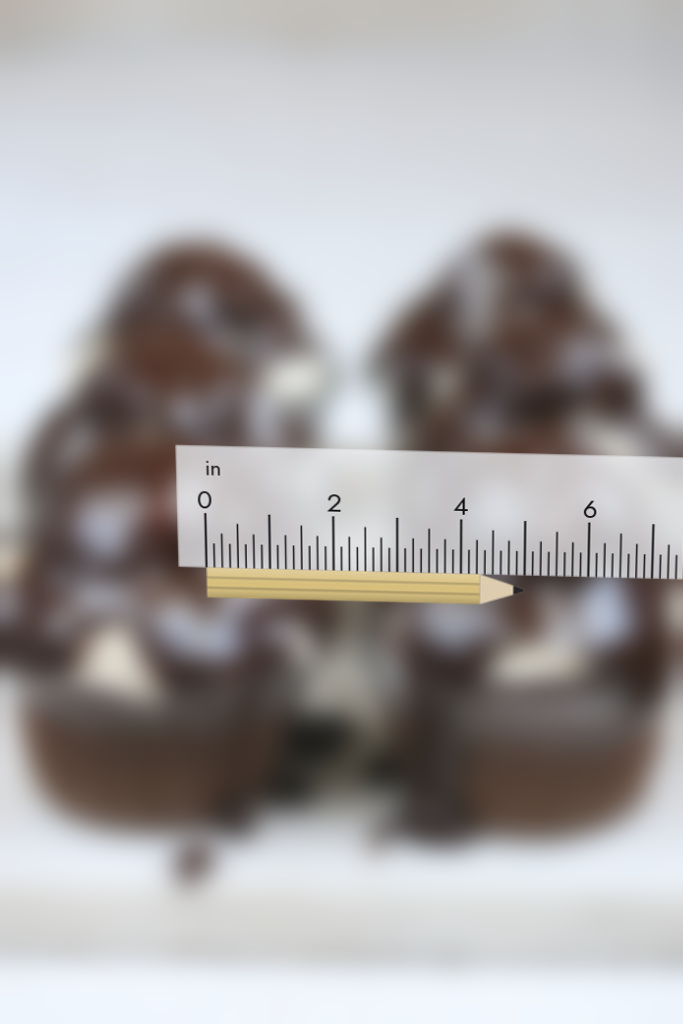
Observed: 5 (in)
